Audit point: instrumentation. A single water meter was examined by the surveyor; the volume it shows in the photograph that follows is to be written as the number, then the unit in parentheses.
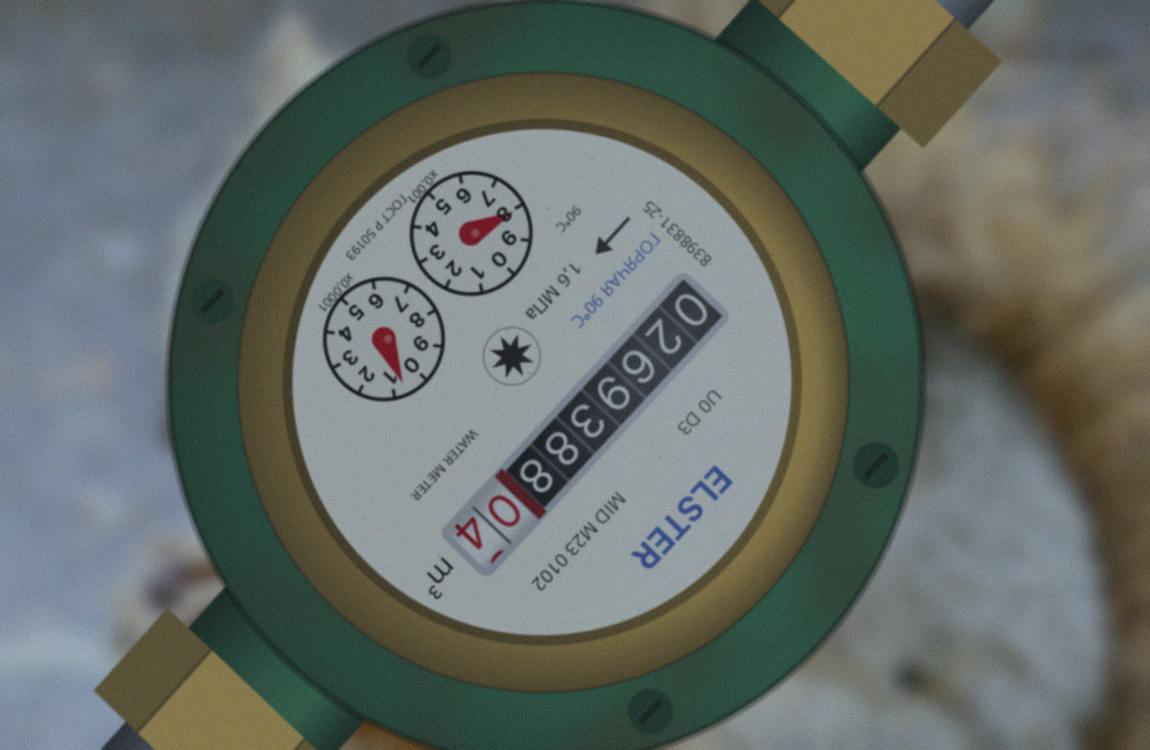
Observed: 269388.0380 (m³)
